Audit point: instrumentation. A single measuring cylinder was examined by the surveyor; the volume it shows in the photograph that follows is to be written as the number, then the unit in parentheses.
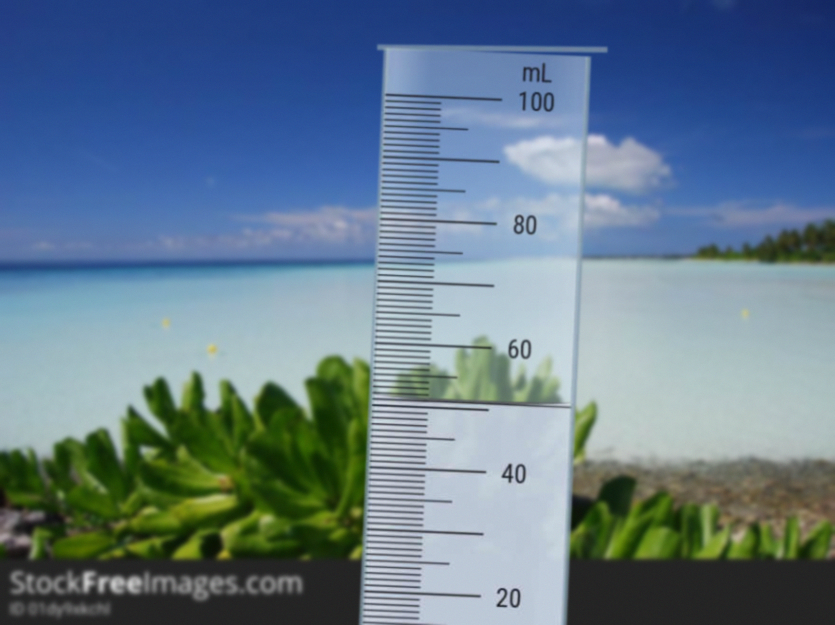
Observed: 51 (mL)
